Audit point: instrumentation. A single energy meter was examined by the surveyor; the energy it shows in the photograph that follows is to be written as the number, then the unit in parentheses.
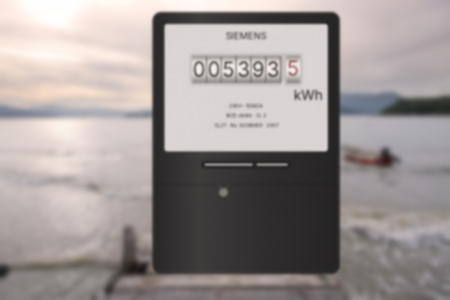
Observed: 5393.5 (kWh)
